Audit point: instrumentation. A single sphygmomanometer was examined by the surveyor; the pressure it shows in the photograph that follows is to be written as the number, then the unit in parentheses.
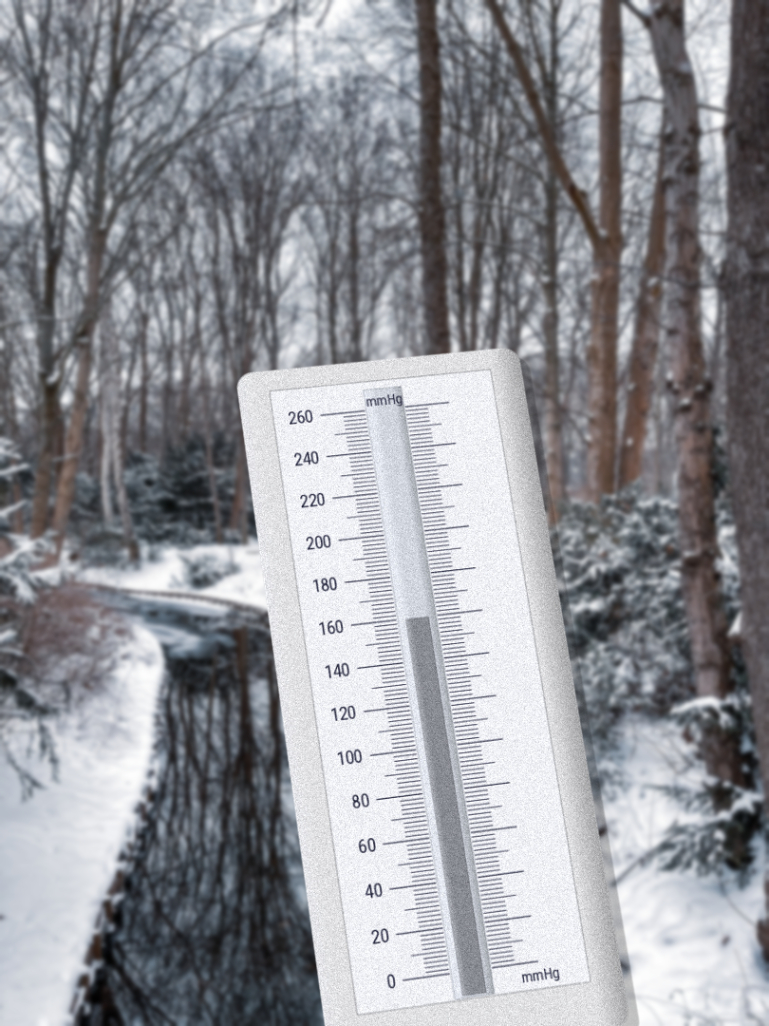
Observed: 160 (mmHg)
